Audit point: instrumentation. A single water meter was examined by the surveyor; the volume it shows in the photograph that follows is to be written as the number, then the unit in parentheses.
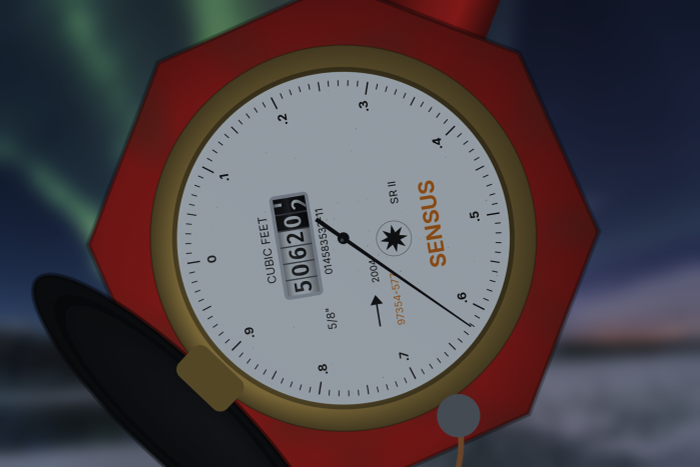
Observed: 506201.62 (ft³)
